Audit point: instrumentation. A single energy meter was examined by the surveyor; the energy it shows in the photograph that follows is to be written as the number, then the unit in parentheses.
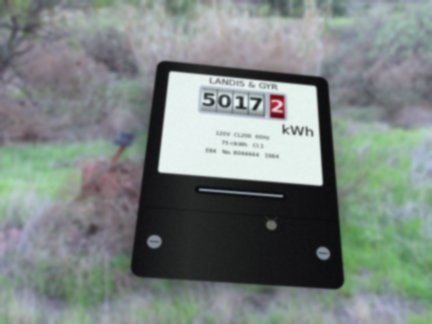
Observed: 5017.2 (kWh)
